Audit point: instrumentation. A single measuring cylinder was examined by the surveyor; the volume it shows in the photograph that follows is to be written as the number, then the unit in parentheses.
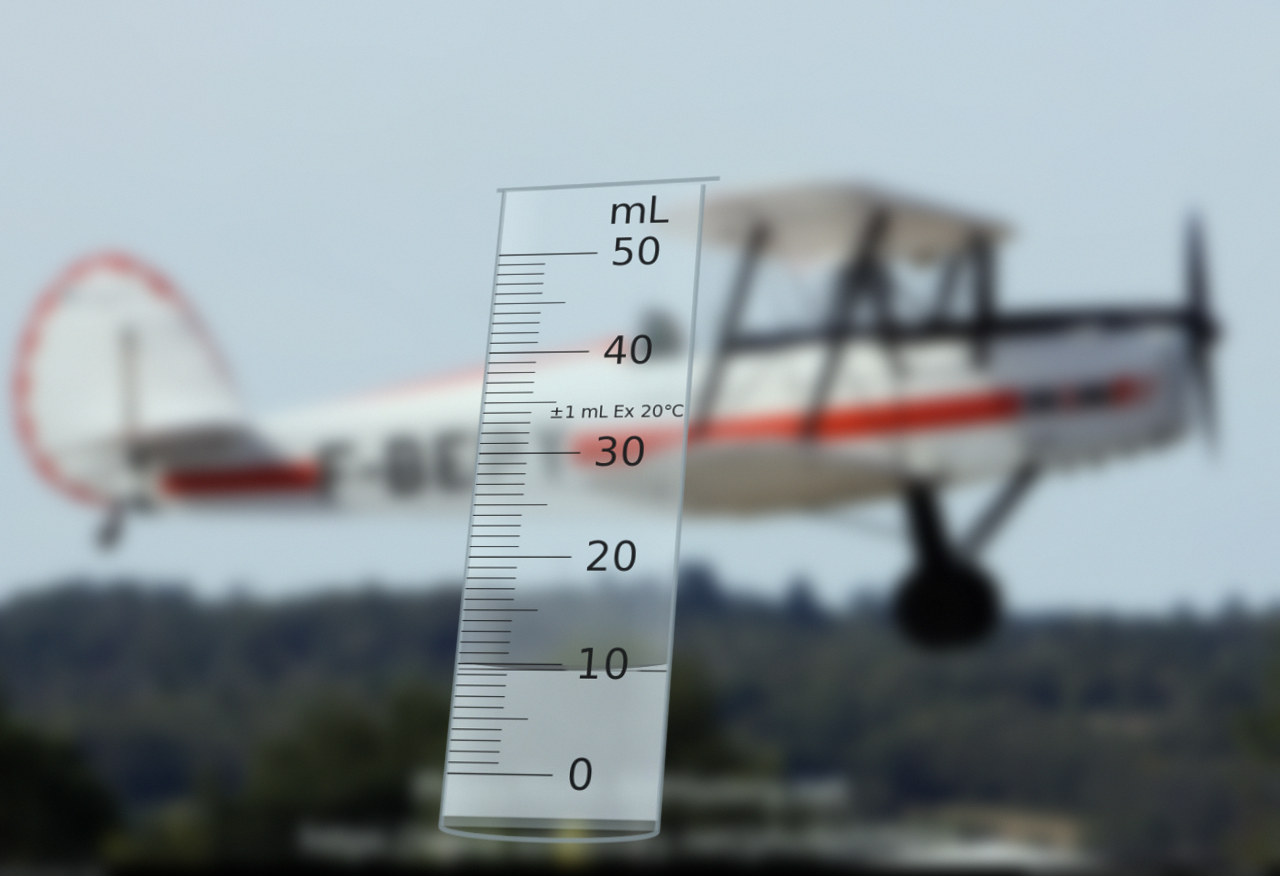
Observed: 9.5 (mL)
